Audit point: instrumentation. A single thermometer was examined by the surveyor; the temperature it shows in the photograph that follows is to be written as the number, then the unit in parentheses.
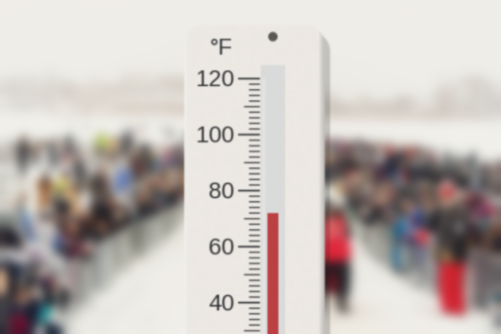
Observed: 72 (°F)
